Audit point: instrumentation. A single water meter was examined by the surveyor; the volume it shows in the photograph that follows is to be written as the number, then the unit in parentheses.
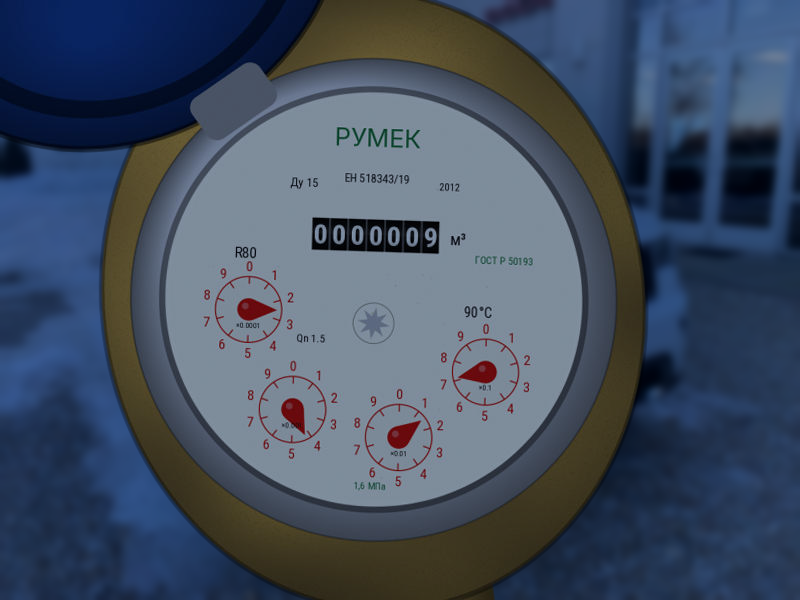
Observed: 9.7142 (m³)
